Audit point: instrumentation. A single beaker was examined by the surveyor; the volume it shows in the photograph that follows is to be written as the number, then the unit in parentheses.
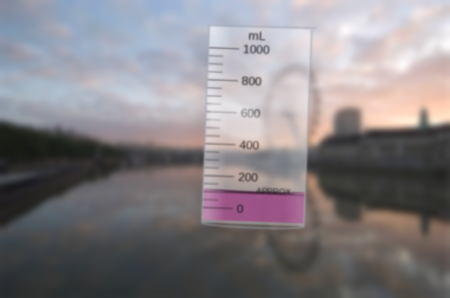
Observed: 100 (mL)
